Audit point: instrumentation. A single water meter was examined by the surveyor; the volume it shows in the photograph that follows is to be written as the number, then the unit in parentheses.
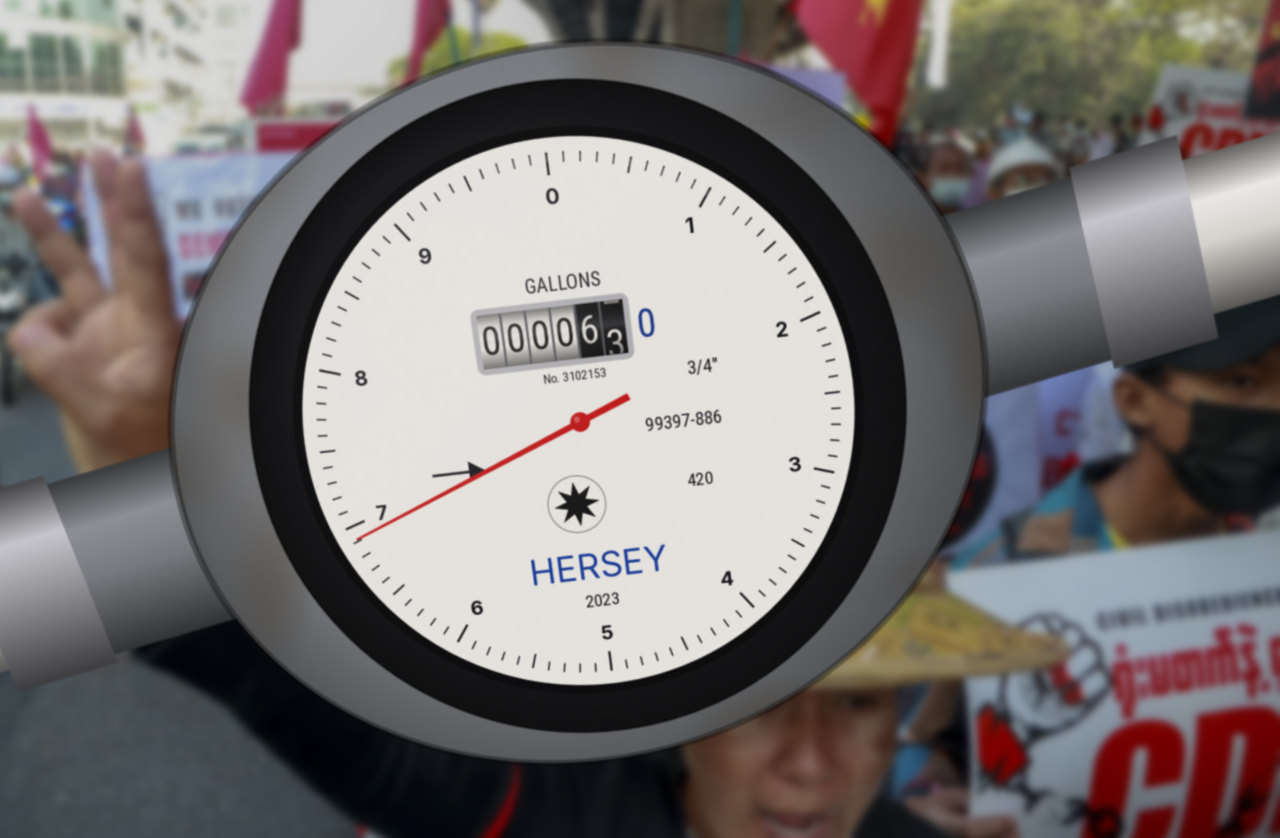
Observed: 626.9 (gal)
